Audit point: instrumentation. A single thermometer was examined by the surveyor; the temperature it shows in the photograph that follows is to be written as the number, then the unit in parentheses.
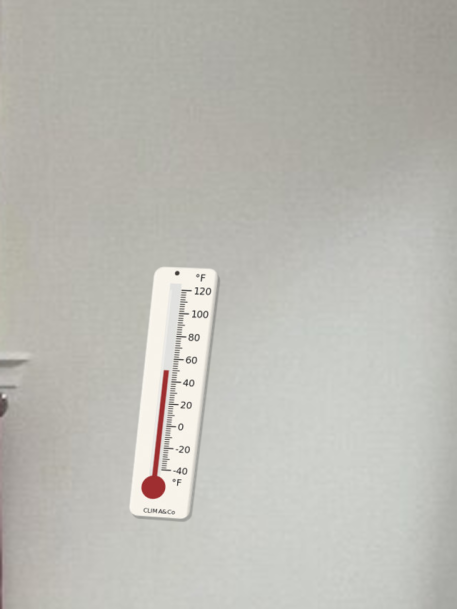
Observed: 50 (°F)
